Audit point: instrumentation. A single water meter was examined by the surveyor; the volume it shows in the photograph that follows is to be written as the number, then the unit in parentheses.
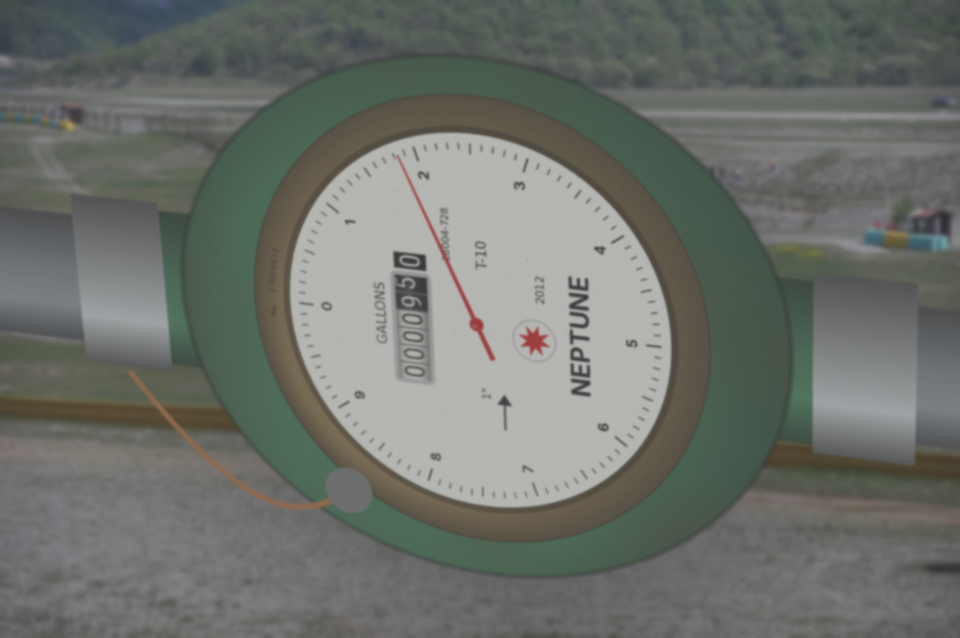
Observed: 951.8 (gal)
